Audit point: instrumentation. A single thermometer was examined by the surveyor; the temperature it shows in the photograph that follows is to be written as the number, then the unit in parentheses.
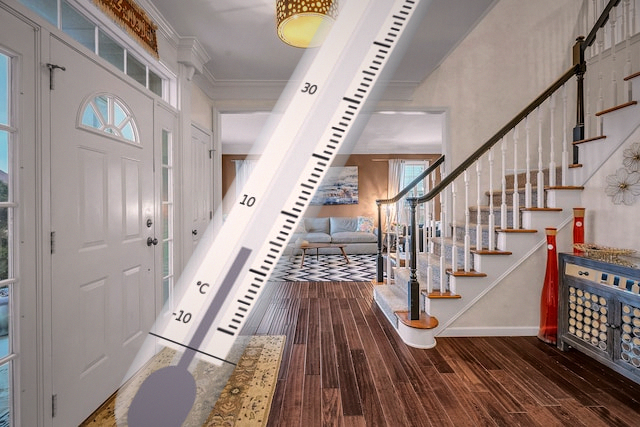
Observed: 3 (°C)
